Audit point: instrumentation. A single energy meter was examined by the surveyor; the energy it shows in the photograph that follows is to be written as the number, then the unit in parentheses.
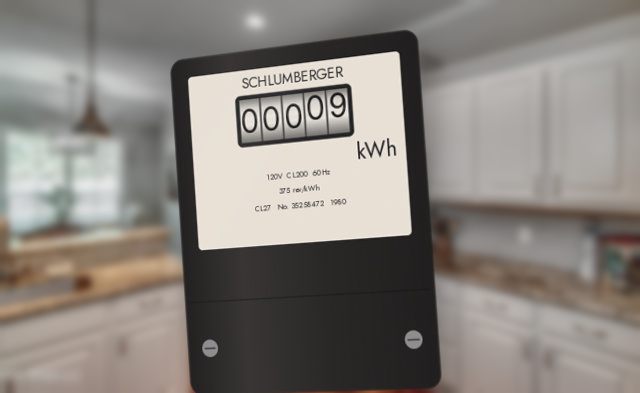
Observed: 9 (kWh)
